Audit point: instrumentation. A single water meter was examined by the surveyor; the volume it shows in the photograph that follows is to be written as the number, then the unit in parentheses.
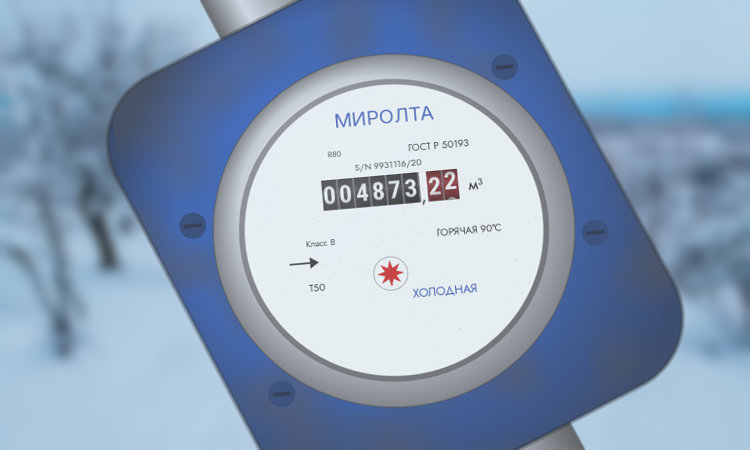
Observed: 4873.22 (m³)
